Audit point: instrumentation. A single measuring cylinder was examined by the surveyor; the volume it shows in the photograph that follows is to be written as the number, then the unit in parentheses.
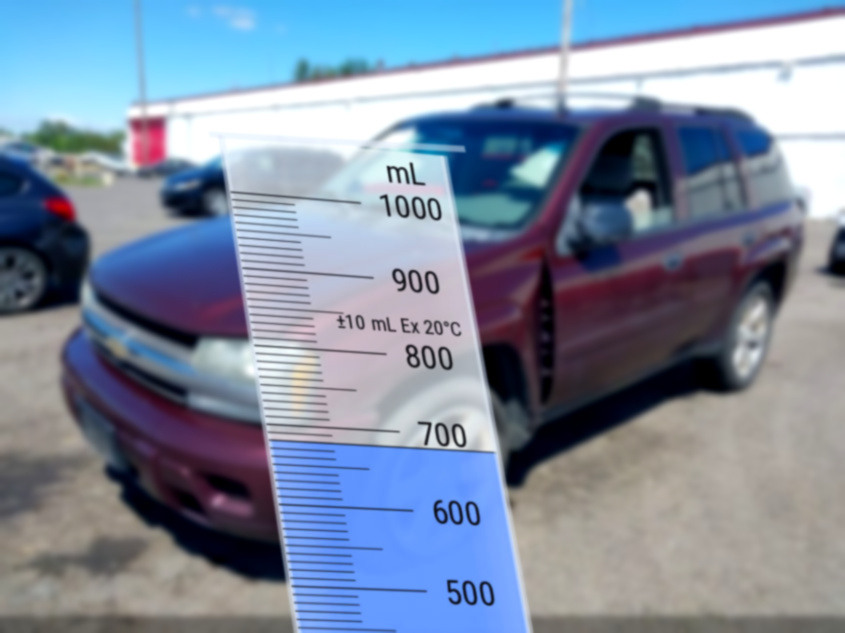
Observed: 680 (mL)
